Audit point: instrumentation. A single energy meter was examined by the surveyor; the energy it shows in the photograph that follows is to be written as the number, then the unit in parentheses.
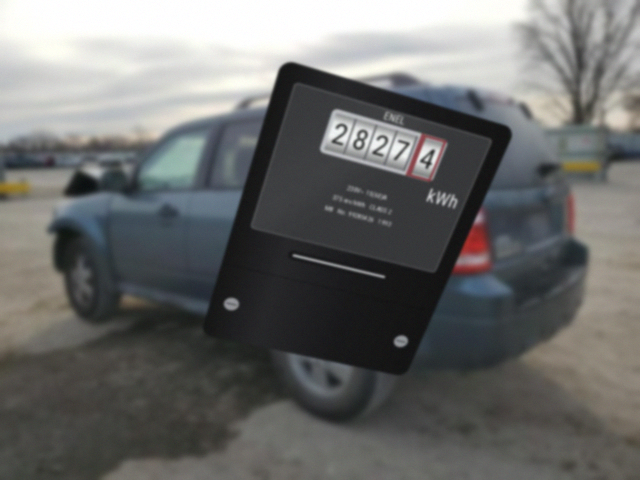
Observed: 2827.4 (kWh)
